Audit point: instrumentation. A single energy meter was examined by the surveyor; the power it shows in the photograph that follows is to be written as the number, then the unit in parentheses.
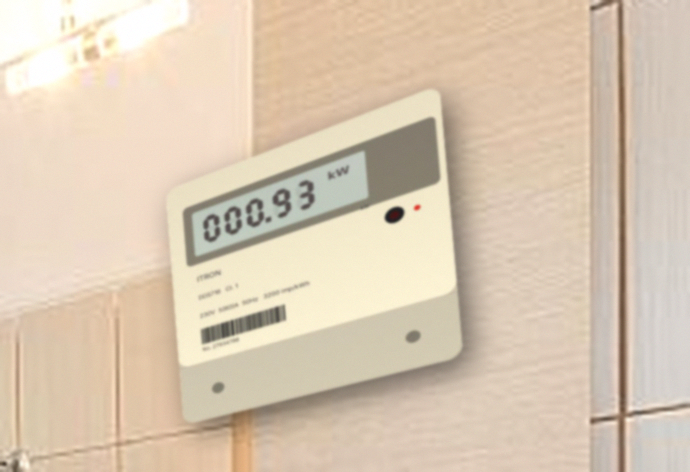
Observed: 0.93 (kW)
